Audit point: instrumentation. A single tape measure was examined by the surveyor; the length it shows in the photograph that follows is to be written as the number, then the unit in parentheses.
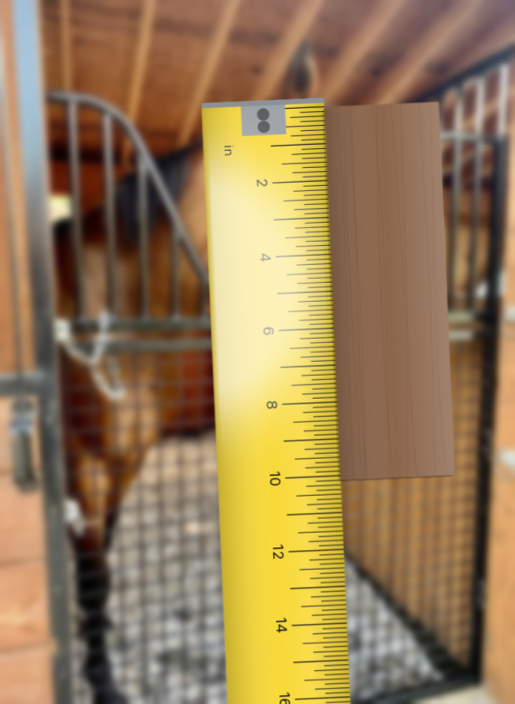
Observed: 10.125 (in)
